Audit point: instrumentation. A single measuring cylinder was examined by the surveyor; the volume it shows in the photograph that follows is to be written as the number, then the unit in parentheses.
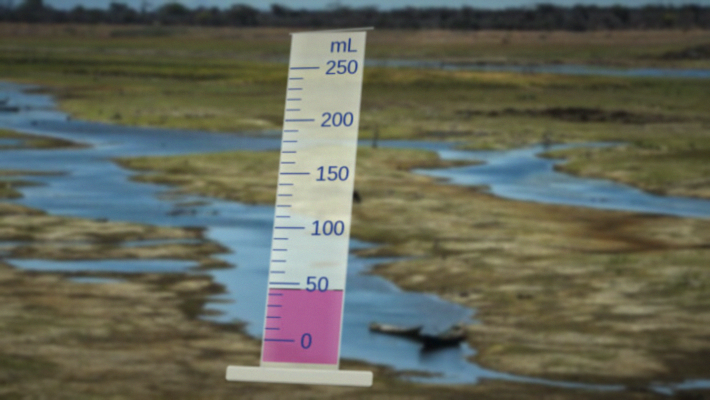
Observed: 45 (mL)
